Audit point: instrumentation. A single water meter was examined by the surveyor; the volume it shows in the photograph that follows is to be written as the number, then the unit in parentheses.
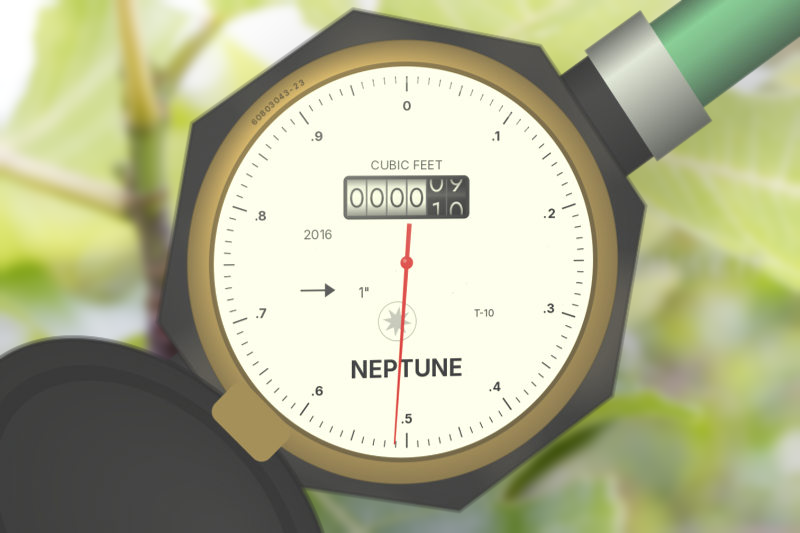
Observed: 9.51 (ft³)
